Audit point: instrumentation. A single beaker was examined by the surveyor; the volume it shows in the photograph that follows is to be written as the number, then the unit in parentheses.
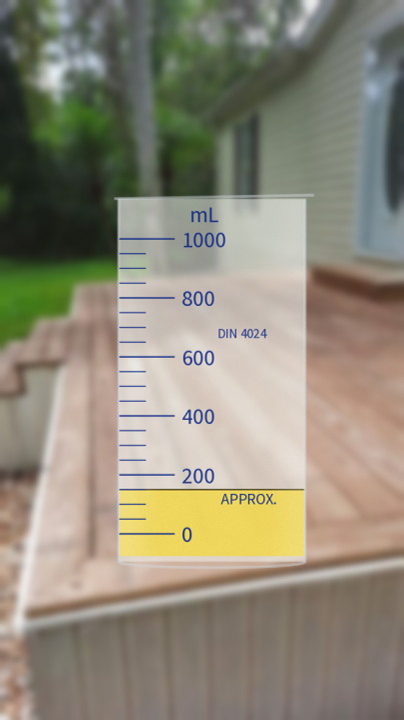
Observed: 150 (mL)
